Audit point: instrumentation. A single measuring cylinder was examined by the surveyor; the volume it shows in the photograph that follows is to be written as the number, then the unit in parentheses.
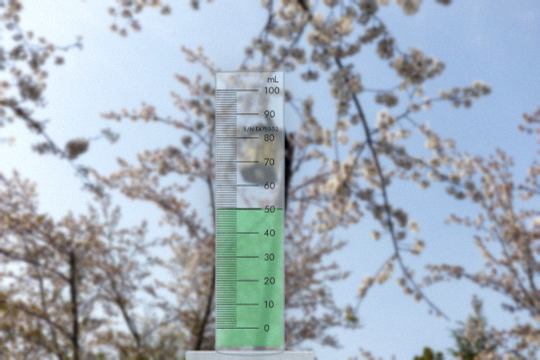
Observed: 50 (mL)
